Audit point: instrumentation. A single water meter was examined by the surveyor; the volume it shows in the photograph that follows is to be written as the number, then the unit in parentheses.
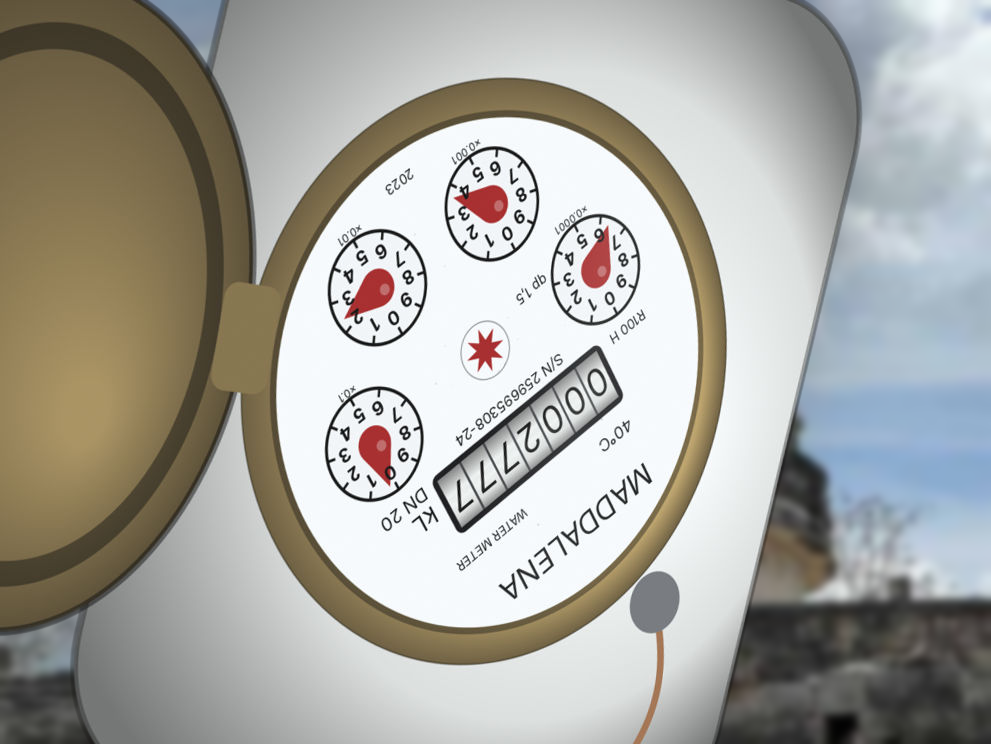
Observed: 2777.0236 (kL)
